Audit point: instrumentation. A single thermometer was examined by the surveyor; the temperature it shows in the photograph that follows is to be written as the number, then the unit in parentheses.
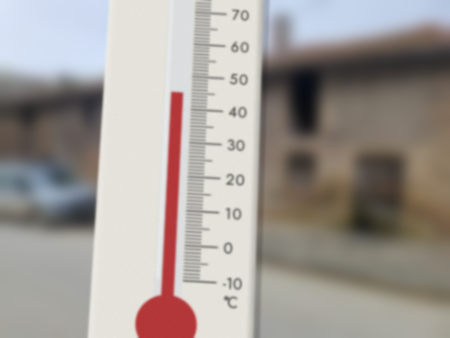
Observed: 45 (°C)
